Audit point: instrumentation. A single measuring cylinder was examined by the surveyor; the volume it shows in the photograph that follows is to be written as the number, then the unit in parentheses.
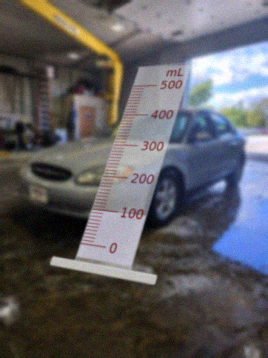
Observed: 100 (mL)
